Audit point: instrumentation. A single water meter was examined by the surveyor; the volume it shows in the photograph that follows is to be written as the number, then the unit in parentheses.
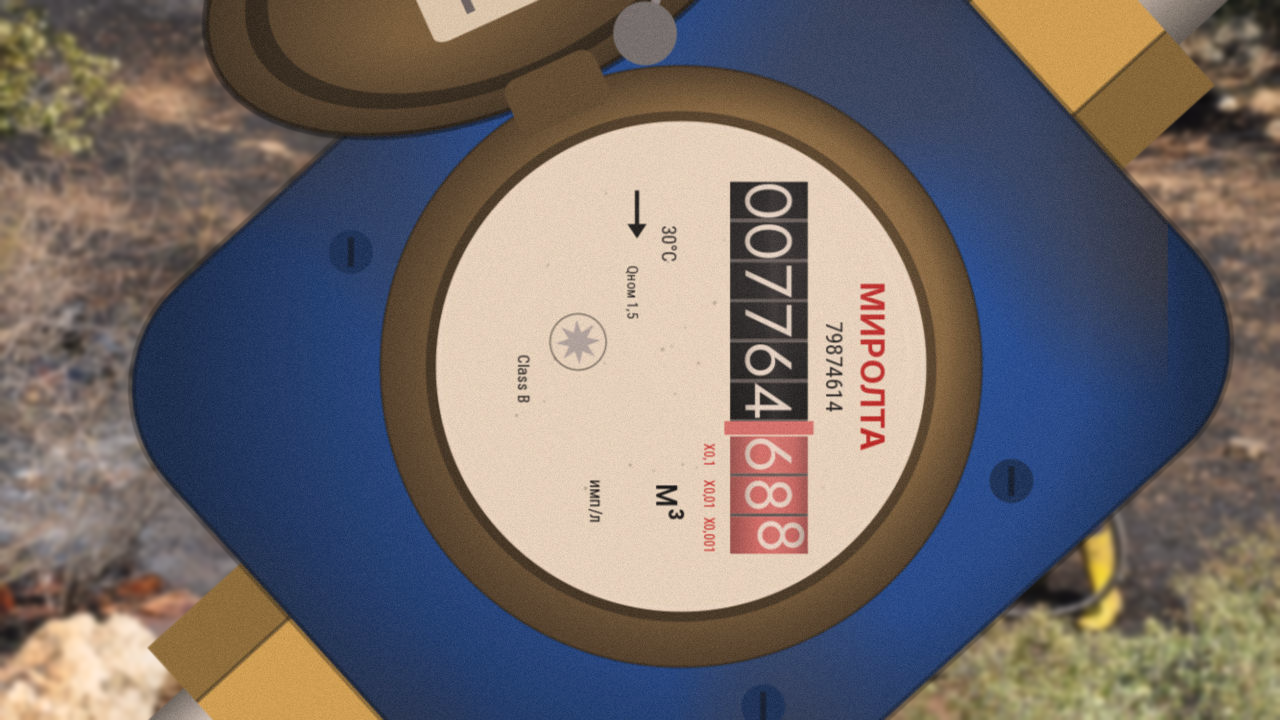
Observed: 7764.688 (m³)
